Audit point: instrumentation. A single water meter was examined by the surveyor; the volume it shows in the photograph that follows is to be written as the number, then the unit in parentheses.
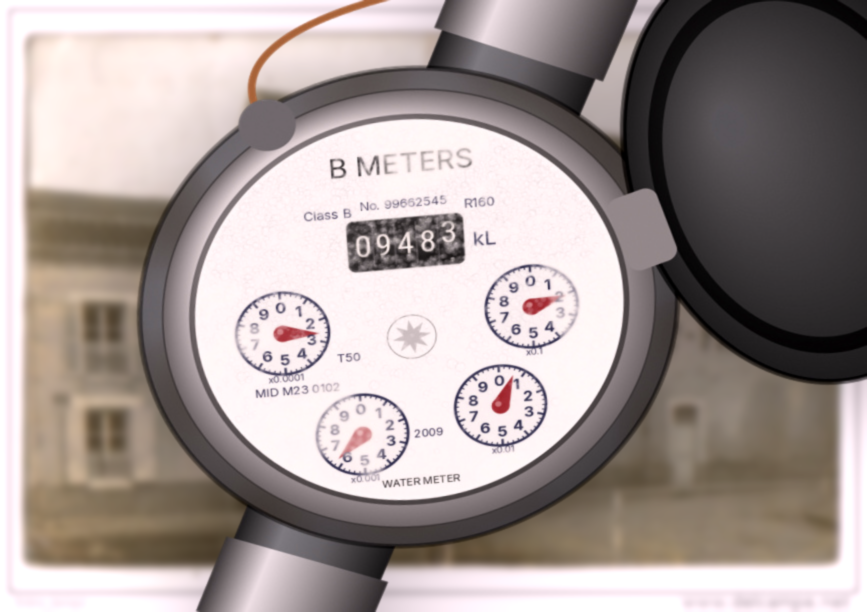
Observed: 9483.2062 (kL)
